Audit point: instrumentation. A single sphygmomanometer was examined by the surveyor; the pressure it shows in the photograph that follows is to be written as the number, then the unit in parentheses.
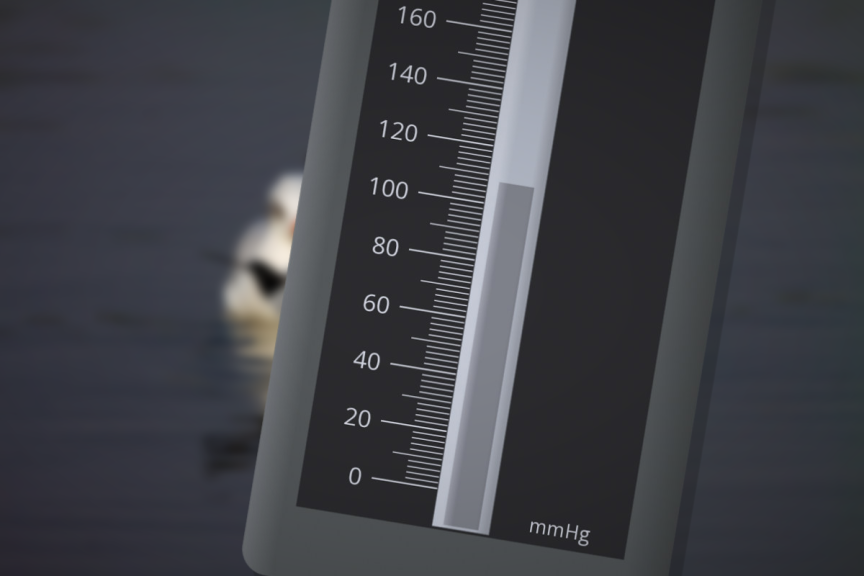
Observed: 108 (mmHg)
